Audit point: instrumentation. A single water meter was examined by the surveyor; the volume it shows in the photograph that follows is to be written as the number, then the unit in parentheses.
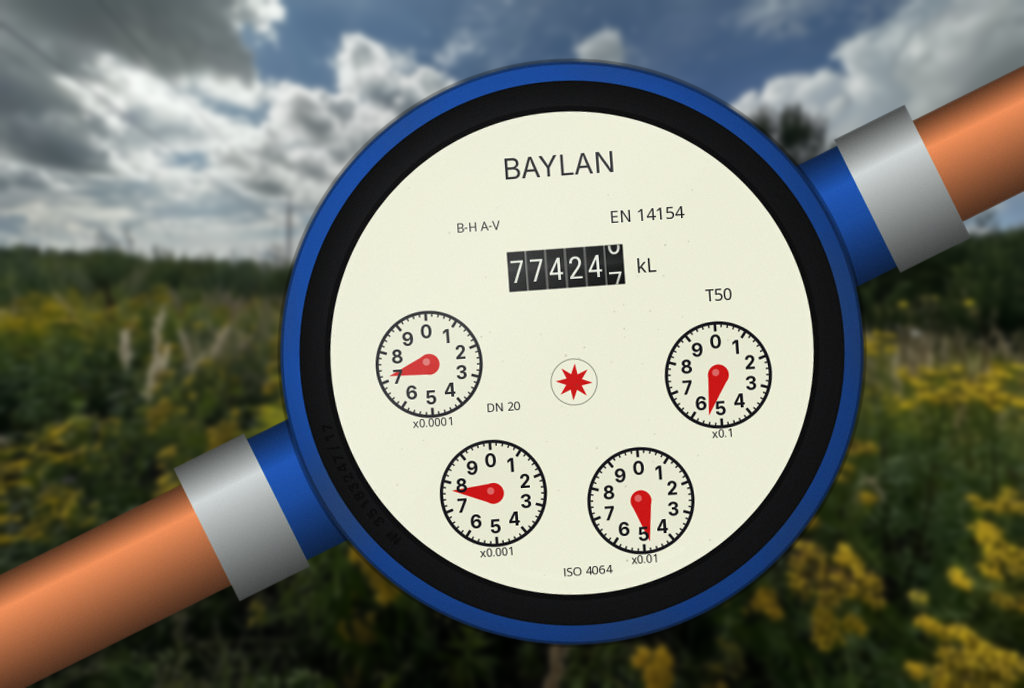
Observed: 774246.5477 (kL)
